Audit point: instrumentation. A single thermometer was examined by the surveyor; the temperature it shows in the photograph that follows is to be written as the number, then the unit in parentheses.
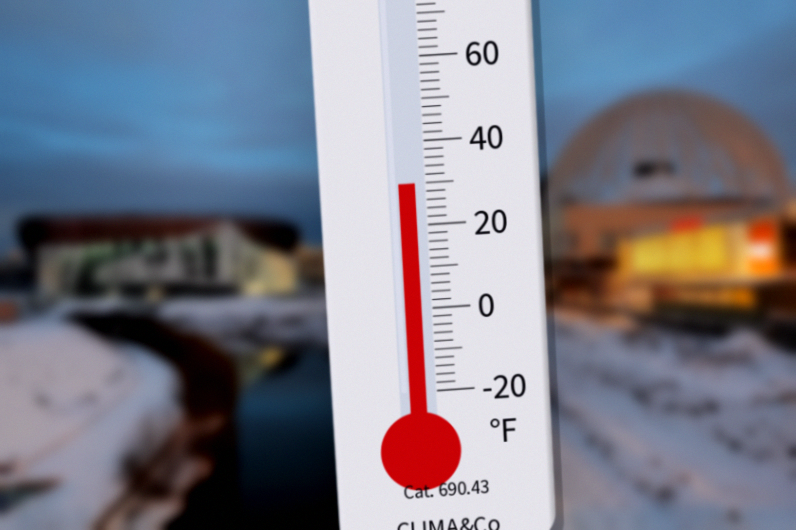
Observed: 30 (°F)
